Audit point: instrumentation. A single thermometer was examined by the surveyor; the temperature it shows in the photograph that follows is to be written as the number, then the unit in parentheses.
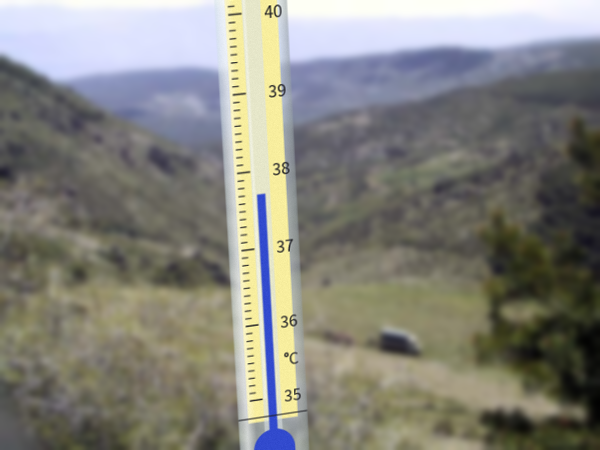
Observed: 37.7 (°C)
